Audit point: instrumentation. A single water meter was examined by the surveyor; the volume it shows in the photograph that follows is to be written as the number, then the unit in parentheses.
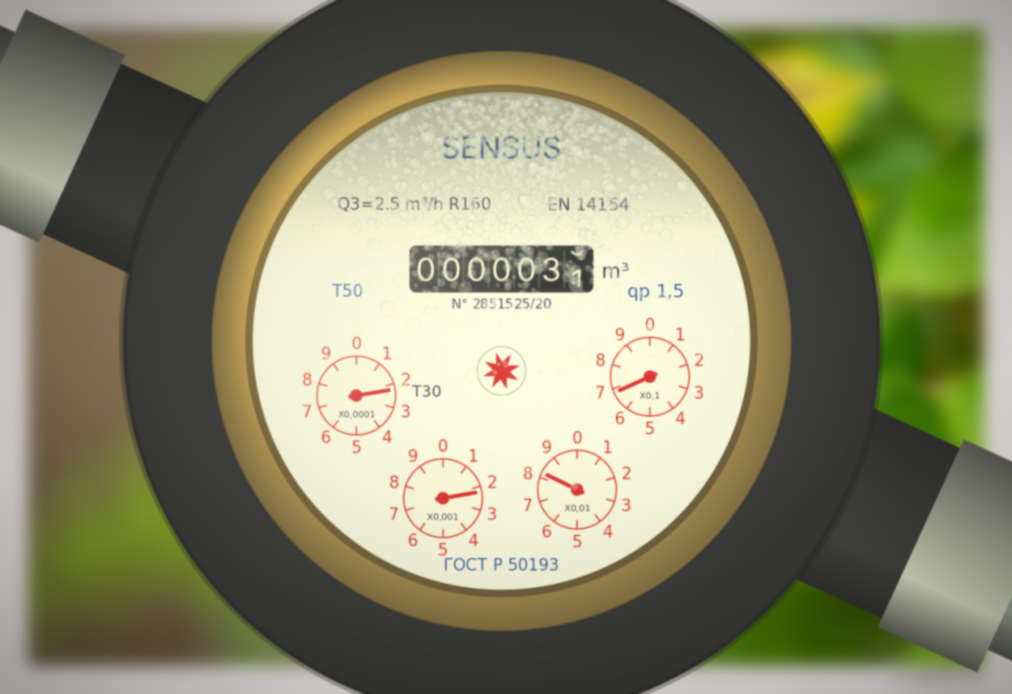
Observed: 30.6822 (m³)
